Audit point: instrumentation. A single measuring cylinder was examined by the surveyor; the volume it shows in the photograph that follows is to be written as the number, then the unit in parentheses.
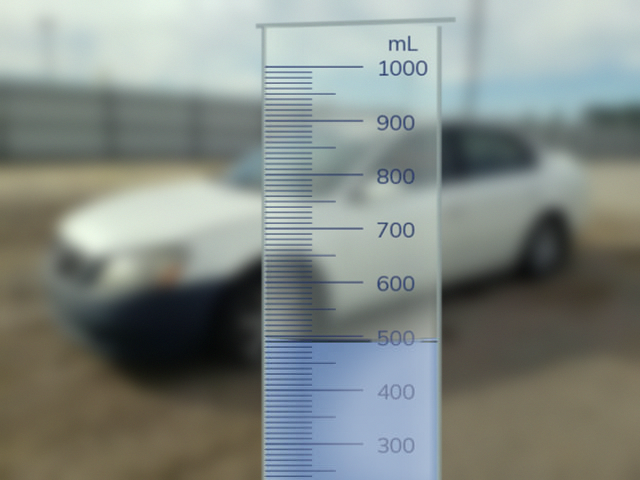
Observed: 490 (mL)
